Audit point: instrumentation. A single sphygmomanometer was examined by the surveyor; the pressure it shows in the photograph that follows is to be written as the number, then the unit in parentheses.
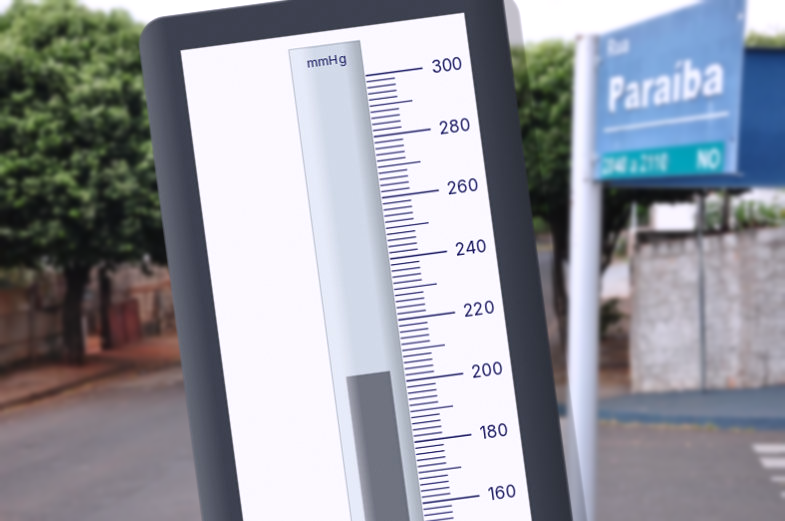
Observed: 204 (mmHg)
